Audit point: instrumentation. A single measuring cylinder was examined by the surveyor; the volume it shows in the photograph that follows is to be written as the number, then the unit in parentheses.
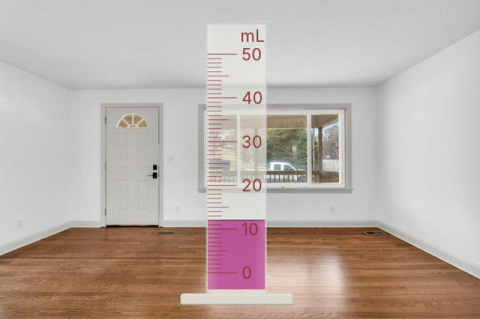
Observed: 12 (mL)
